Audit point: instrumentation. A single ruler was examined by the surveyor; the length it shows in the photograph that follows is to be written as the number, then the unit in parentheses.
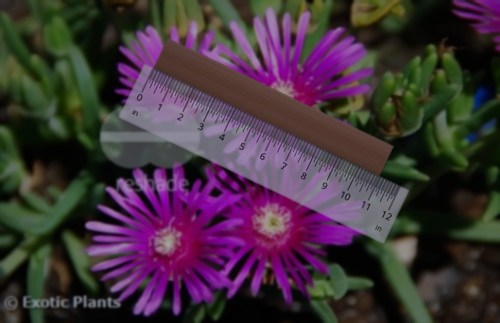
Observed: 11 (in)
